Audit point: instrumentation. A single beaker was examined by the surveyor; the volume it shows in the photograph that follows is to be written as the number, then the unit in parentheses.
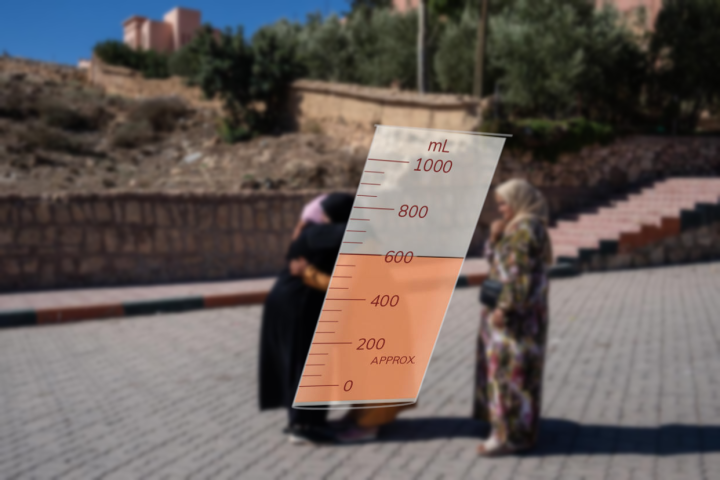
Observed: 600 (mL)
